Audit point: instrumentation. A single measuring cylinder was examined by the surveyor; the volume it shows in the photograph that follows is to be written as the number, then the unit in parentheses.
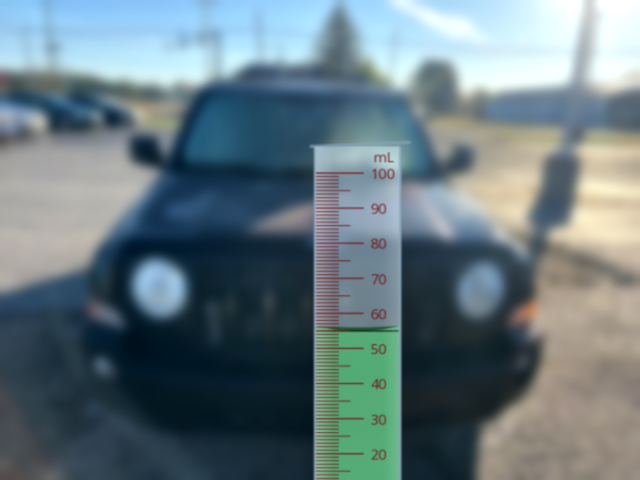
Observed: 55 (mL)
